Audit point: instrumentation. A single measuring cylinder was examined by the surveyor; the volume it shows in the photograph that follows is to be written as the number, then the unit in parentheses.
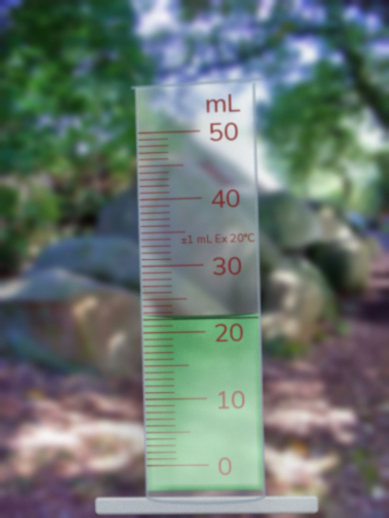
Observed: 22 (mL)
